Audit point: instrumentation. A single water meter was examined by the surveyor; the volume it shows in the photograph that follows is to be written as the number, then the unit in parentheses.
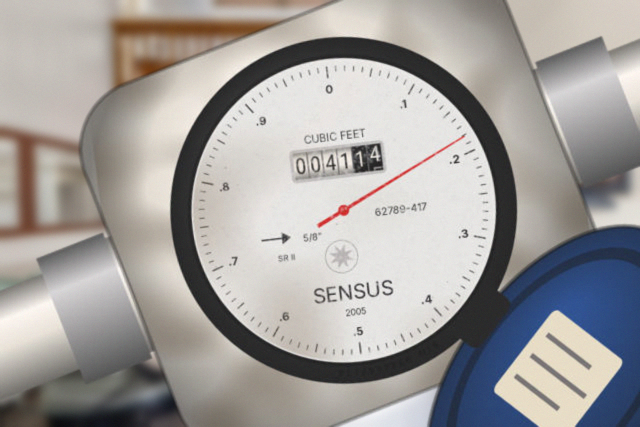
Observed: 4114.18 (ft³)
